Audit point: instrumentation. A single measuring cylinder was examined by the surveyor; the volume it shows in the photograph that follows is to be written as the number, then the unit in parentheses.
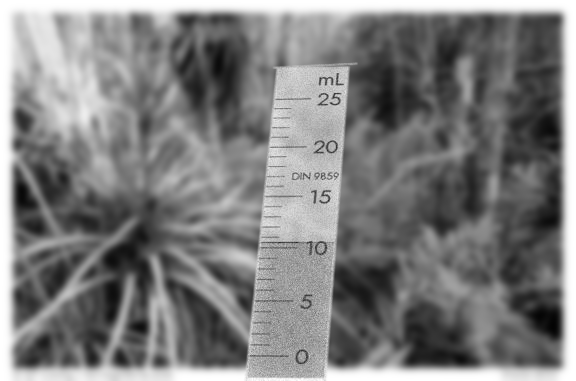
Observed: 10.5 (mL)
